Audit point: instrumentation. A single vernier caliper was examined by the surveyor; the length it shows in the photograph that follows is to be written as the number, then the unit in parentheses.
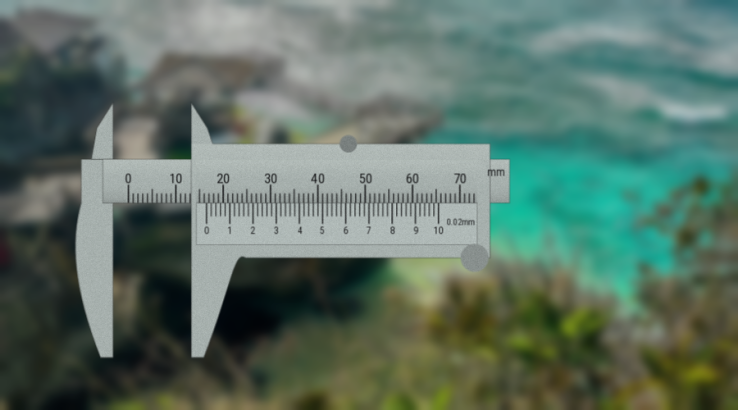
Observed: 16.5 (mm)
